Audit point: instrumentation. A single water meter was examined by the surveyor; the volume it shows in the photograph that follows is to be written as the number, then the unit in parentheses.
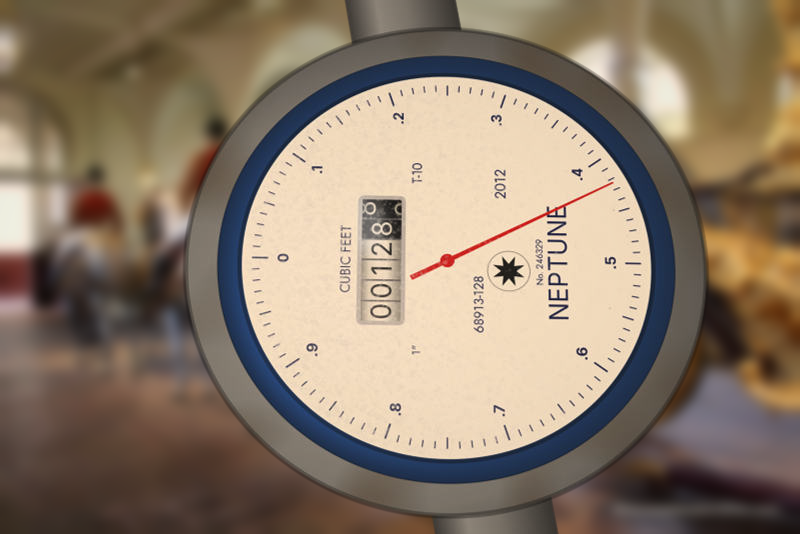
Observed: 1288.42 (ft³)
